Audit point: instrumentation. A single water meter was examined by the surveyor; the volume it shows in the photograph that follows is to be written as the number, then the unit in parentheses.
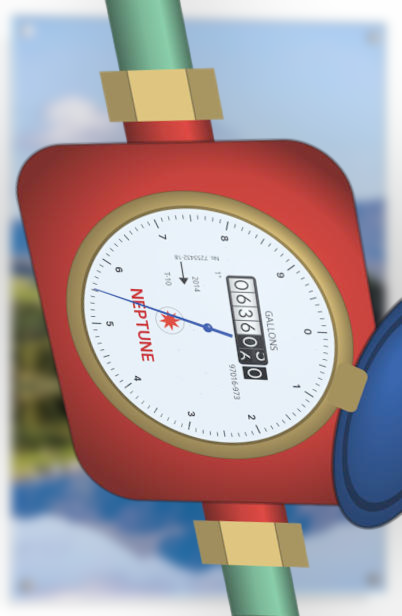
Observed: 636055.5 (gal)
